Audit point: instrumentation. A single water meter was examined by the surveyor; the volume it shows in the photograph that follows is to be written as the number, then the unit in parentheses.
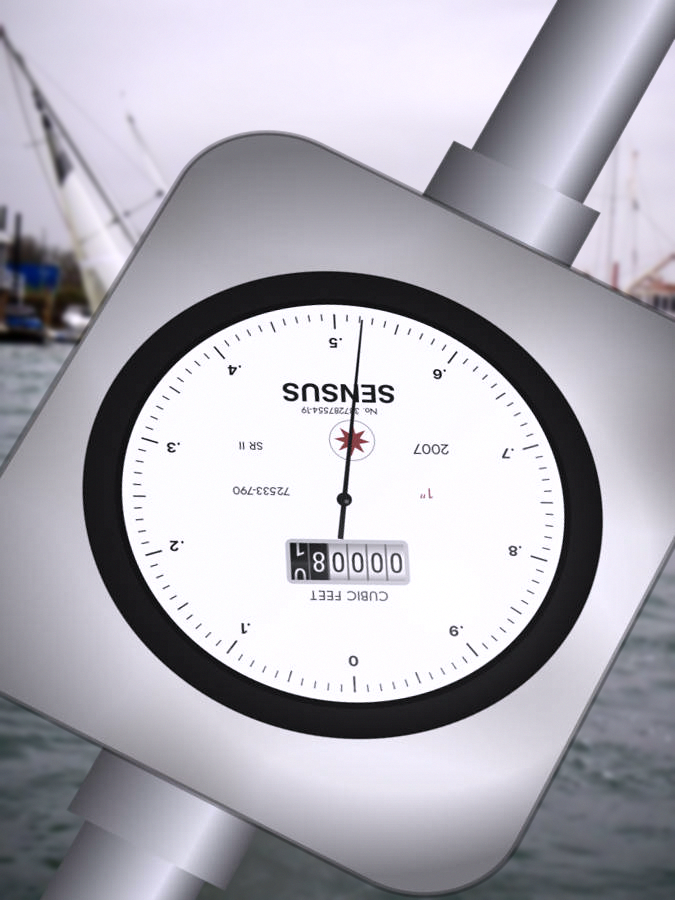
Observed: 80.52 (ft³)
